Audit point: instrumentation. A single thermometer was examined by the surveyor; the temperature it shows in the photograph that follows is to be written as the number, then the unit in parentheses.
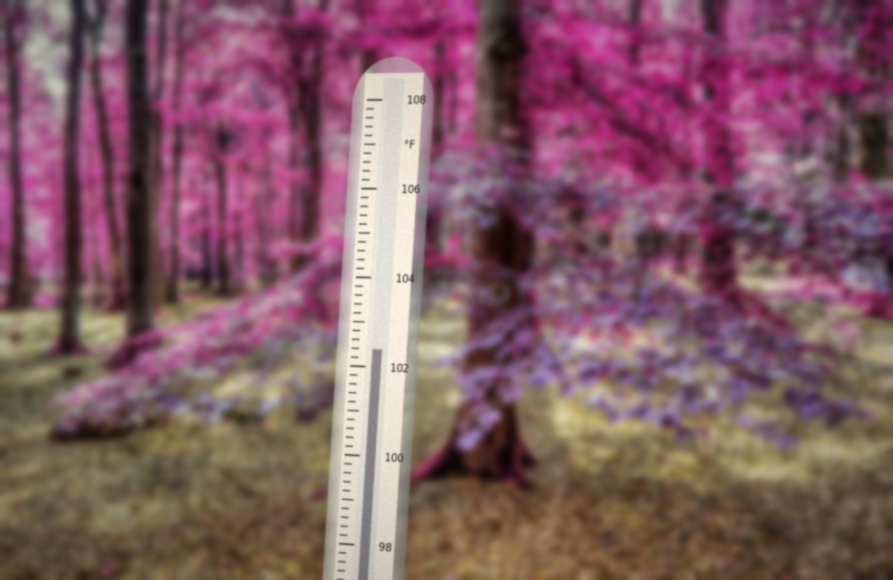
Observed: 102.4 (°F)
